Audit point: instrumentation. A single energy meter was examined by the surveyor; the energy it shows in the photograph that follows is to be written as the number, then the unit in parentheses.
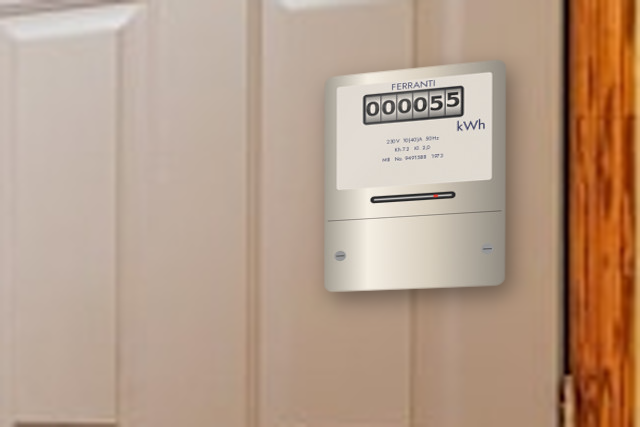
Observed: 55 (kWh)
